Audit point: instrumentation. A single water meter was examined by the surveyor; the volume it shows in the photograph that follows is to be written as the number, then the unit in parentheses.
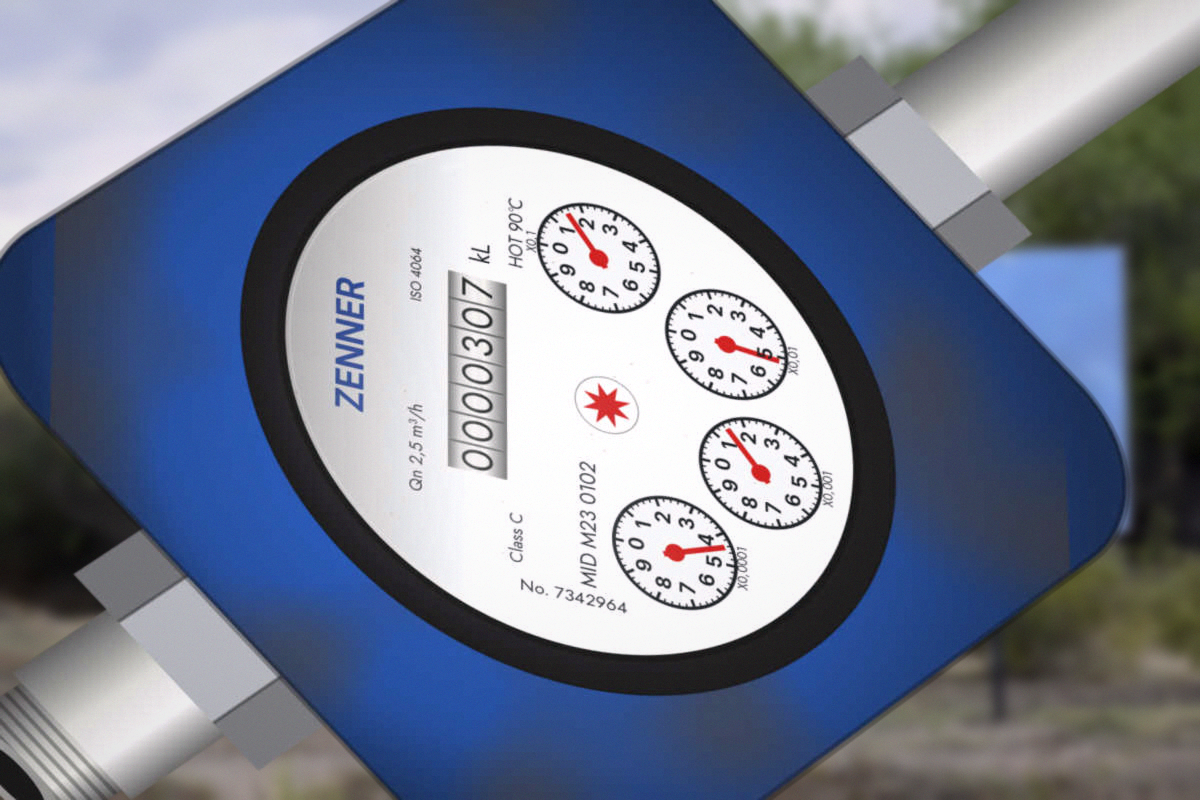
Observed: 307.1514 (kL)
